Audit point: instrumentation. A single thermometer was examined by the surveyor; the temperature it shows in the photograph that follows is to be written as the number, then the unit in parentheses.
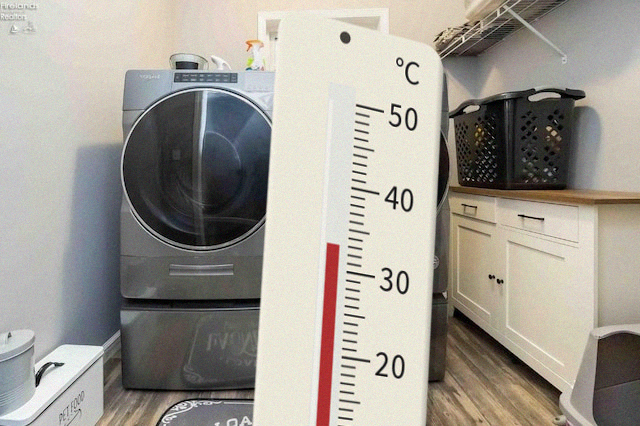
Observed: 33 (°C)
